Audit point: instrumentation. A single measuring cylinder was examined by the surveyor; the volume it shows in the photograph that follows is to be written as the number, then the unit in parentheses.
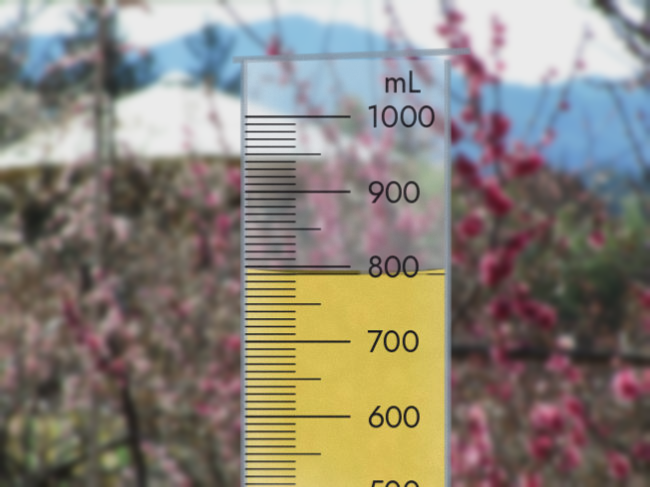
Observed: 790 (mL)
